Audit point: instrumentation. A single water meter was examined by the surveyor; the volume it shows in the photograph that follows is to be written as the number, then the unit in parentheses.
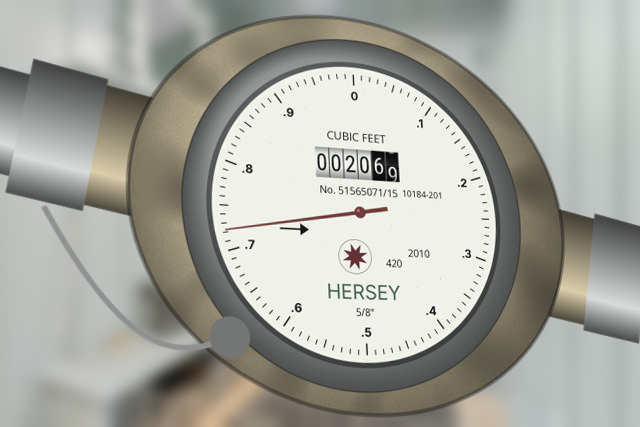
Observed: 2068.72 (ft³)
